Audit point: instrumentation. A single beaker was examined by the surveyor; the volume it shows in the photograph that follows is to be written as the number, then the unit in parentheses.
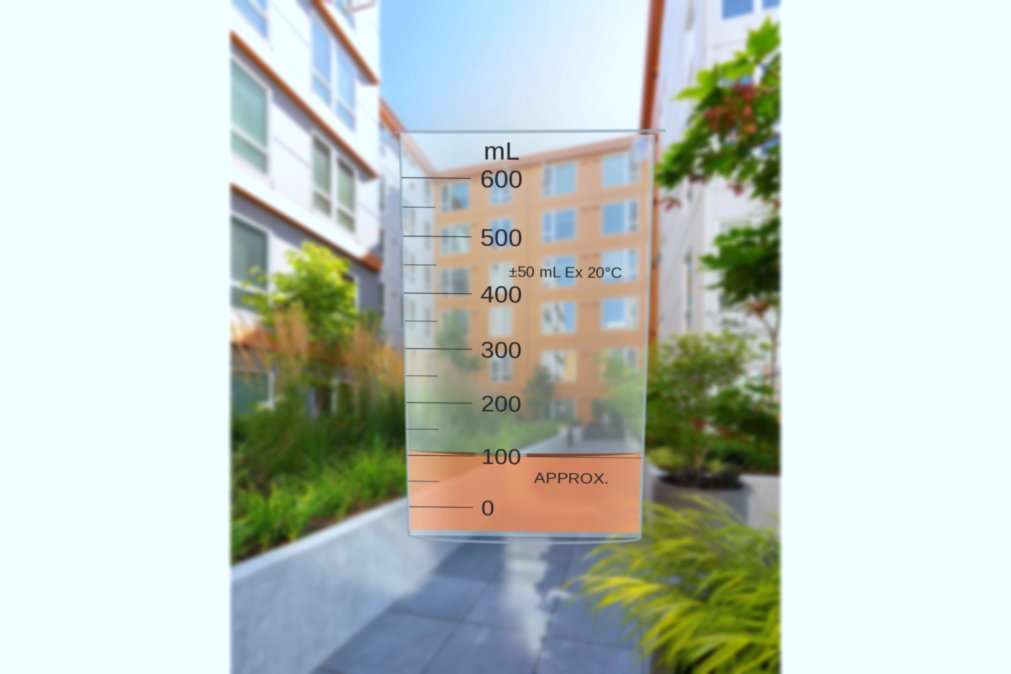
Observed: 100 (mL)
